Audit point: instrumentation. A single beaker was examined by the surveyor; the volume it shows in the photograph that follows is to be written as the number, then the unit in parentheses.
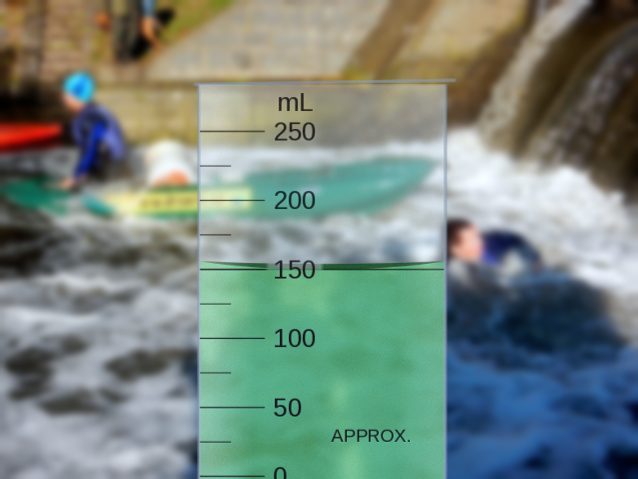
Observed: 150 (mL)
